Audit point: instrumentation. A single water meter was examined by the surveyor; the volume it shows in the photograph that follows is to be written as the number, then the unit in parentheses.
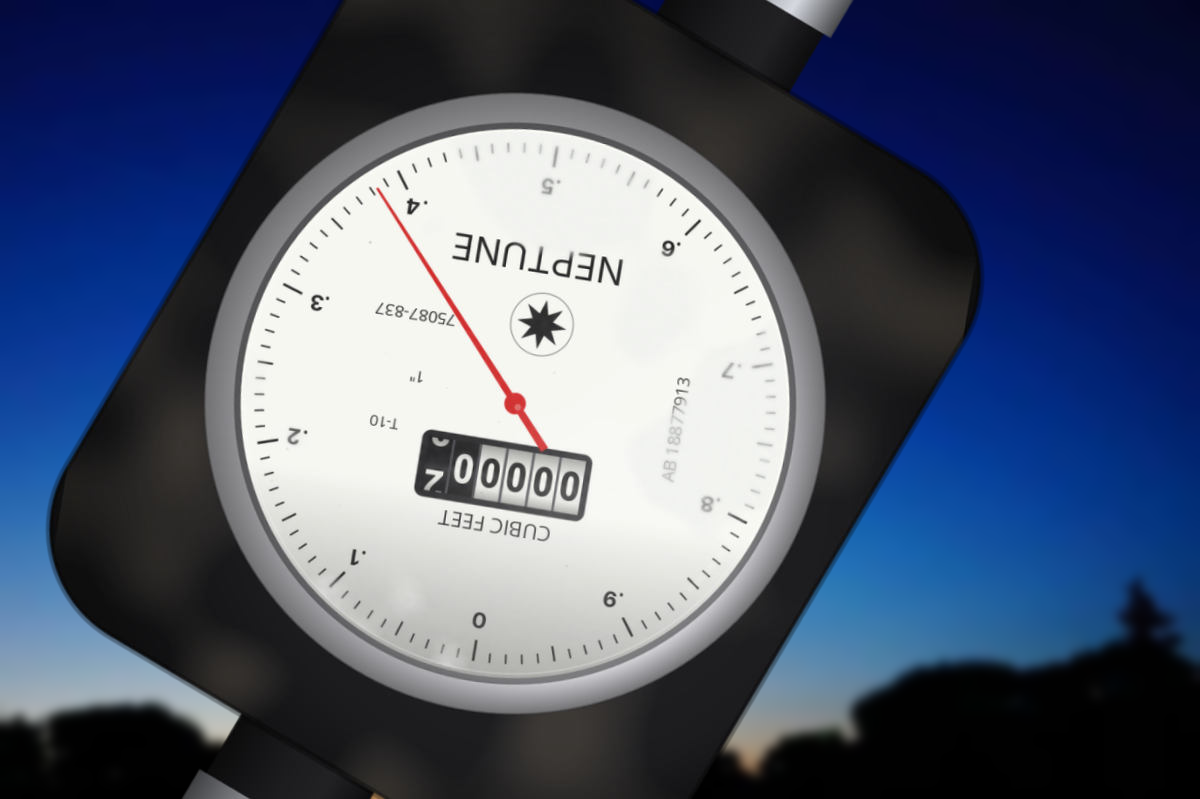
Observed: 2.38 (ft³)
